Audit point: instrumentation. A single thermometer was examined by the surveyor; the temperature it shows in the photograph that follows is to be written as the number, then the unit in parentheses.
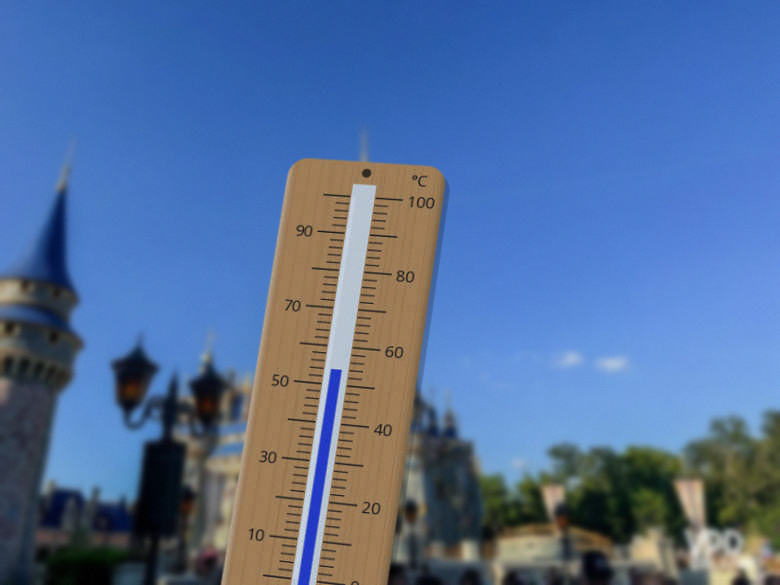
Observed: 54 (°C)
